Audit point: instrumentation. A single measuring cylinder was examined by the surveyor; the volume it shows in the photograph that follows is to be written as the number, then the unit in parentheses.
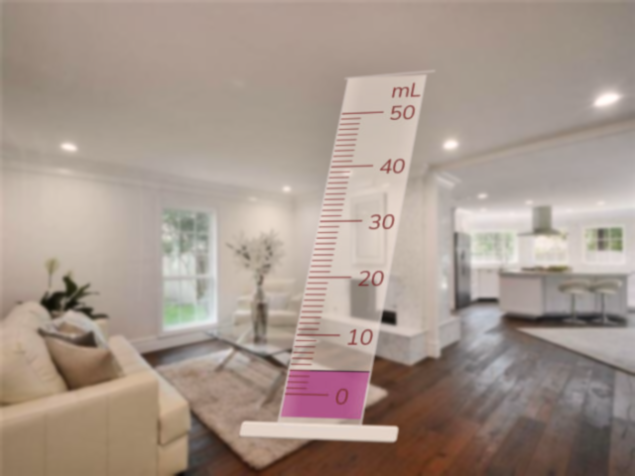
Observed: 4 (mL)
